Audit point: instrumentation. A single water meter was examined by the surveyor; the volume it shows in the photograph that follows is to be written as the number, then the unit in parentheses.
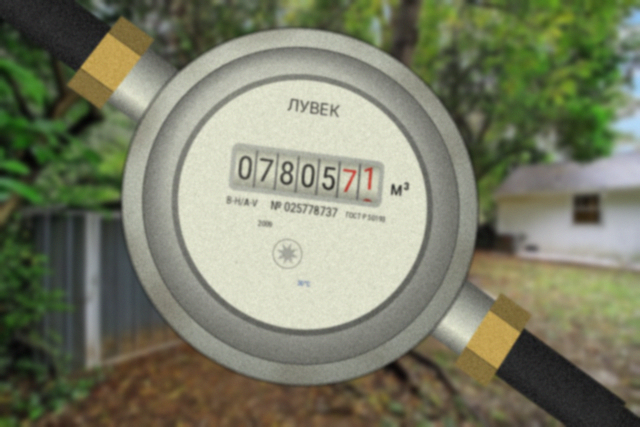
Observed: 7805.71 (m³)
